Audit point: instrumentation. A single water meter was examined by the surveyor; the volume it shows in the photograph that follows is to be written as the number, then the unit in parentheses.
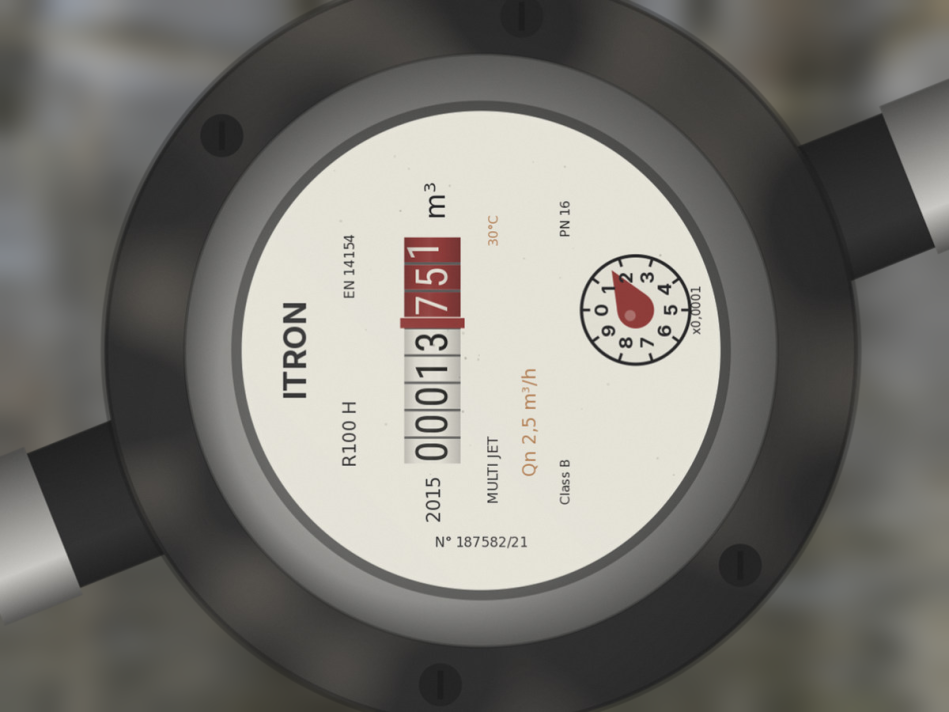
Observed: 13.7511 (m³)
